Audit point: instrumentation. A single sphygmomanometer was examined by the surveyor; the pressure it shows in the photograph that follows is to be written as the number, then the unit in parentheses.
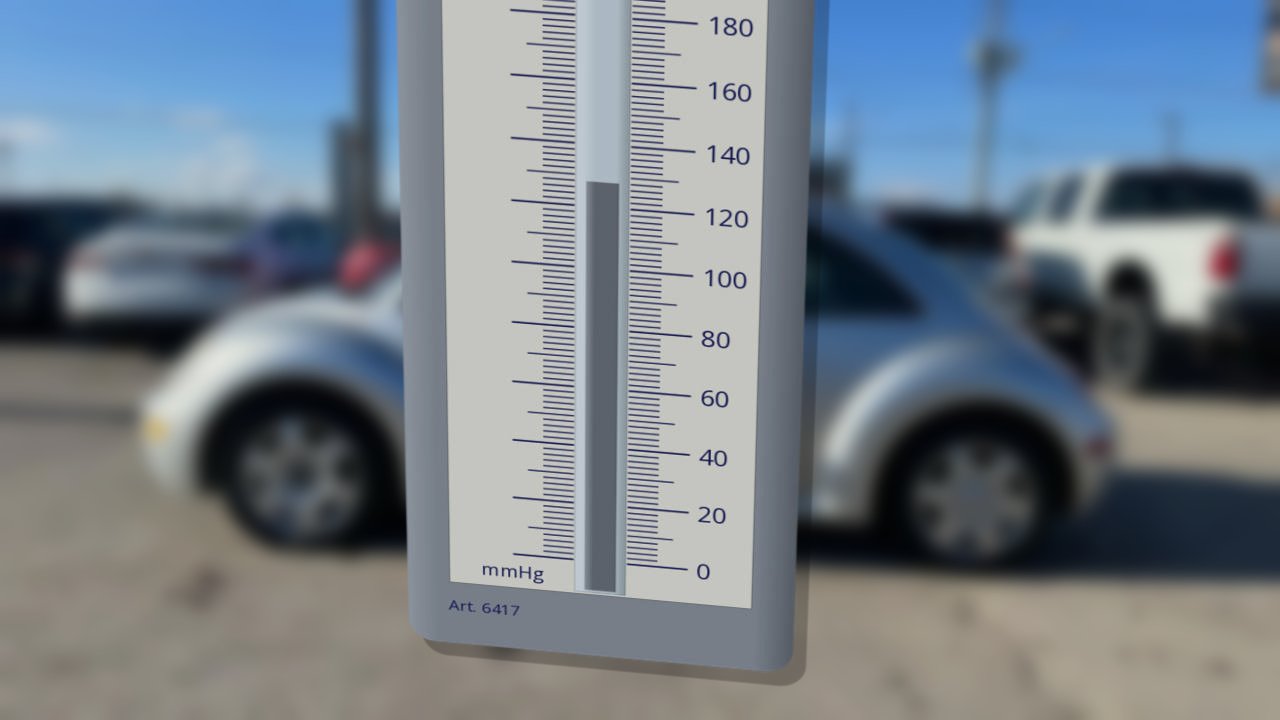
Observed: 128 (mmHg)
